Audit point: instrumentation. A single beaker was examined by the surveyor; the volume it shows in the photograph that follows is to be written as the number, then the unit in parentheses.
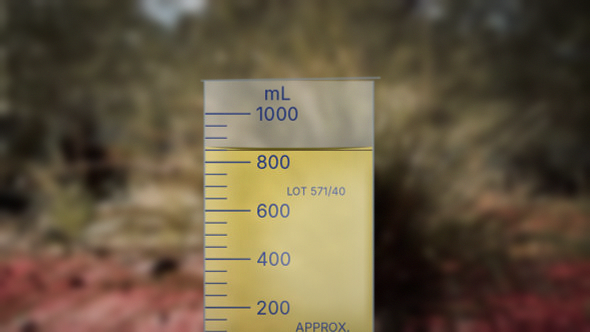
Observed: 850 (mL)
